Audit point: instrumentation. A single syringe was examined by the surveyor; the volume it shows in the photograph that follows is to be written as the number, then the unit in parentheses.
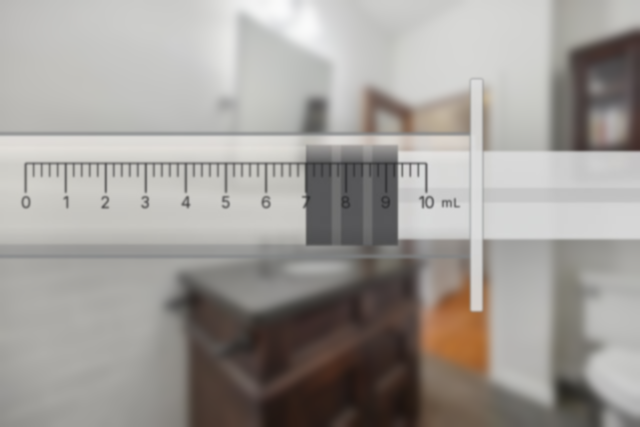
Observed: 7 (mL)
